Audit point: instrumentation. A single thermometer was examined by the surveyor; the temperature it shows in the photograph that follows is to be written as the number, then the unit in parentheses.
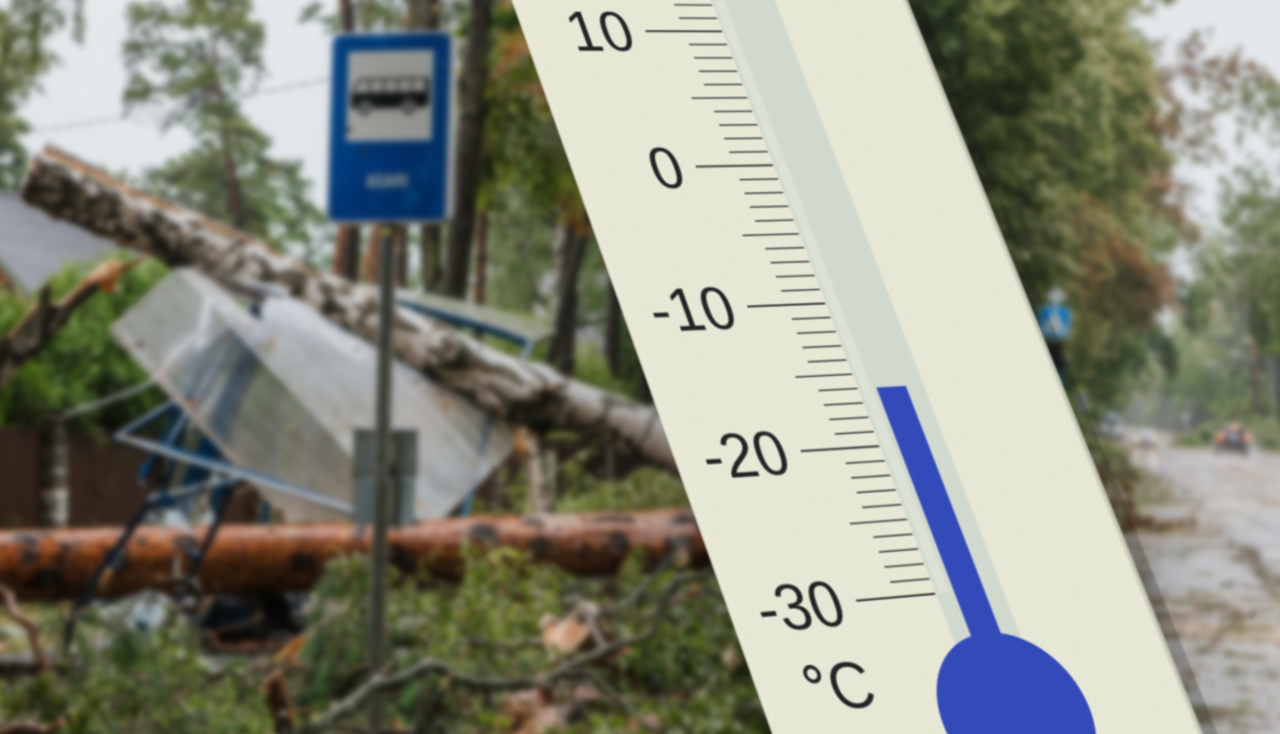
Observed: -16 (°C)
